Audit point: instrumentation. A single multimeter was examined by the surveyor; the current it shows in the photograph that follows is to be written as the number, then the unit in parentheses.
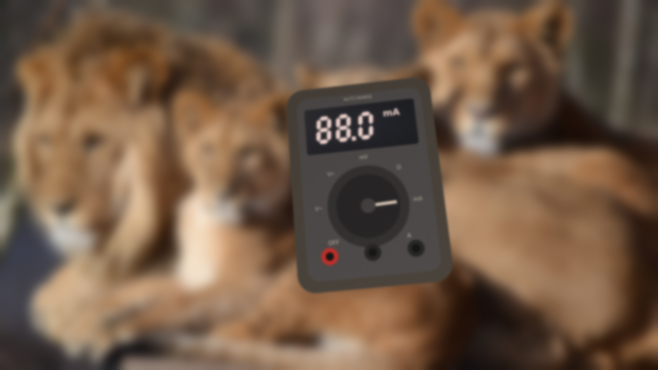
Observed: 88.0 (mA)
